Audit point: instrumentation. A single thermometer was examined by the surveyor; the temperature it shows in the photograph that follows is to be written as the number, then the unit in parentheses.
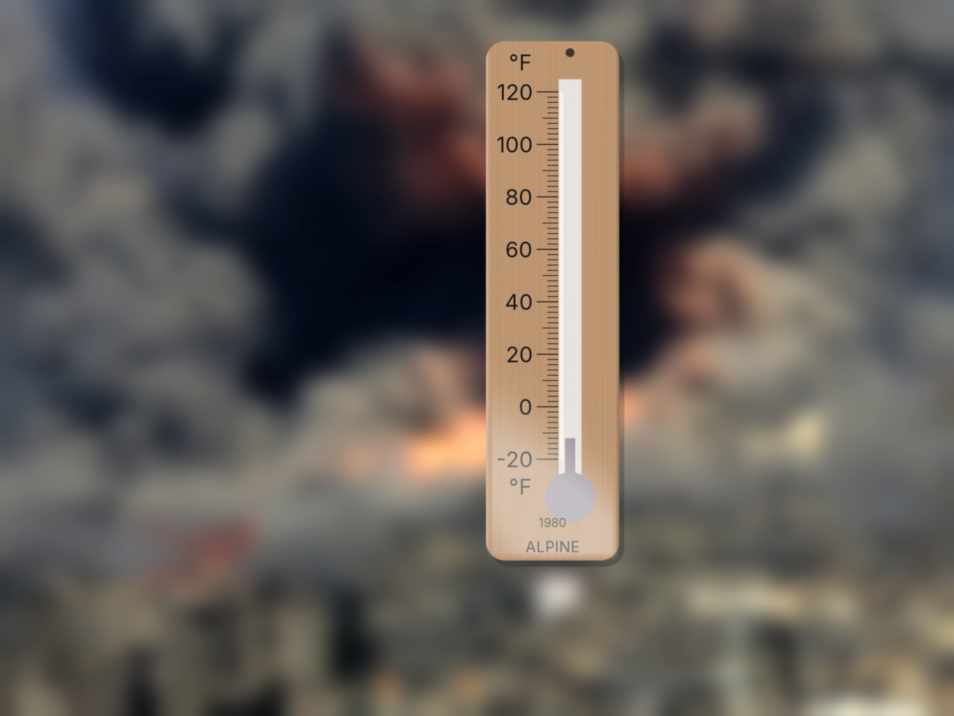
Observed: -12 (°F)
